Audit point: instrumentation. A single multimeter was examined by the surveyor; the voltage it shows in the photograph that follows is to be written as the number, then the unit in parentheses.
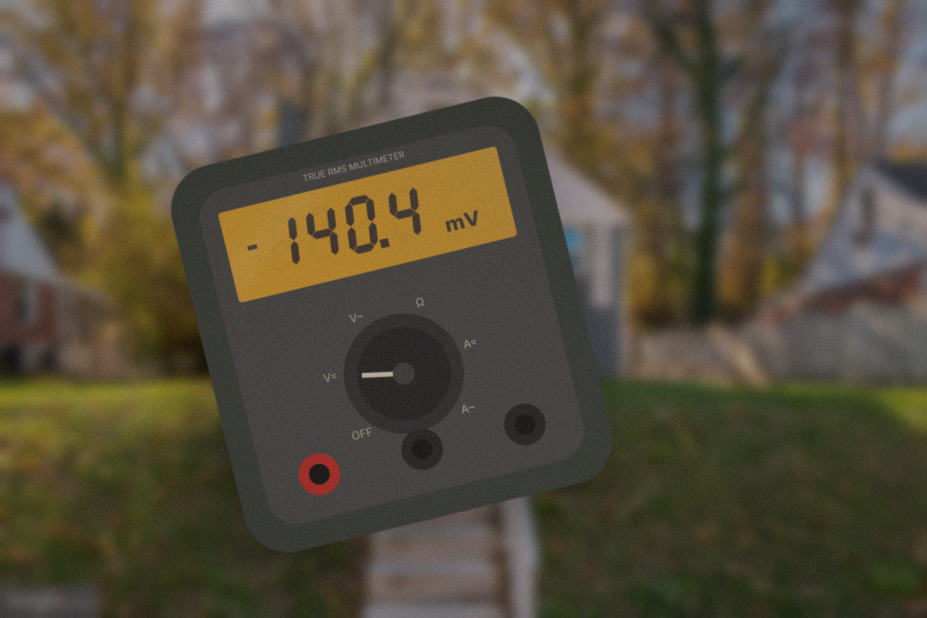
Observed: -140.4 (mV)
